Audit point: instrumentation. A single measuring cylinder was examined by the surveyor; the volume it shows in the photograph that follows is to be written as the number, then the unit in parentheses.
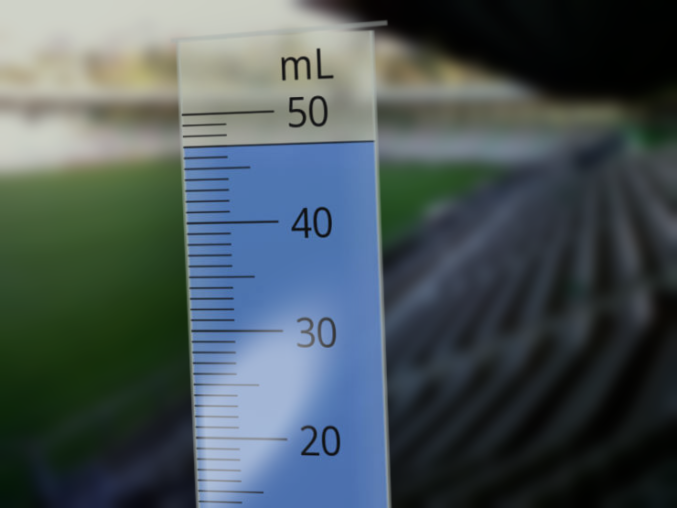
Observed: 47 (mL)
